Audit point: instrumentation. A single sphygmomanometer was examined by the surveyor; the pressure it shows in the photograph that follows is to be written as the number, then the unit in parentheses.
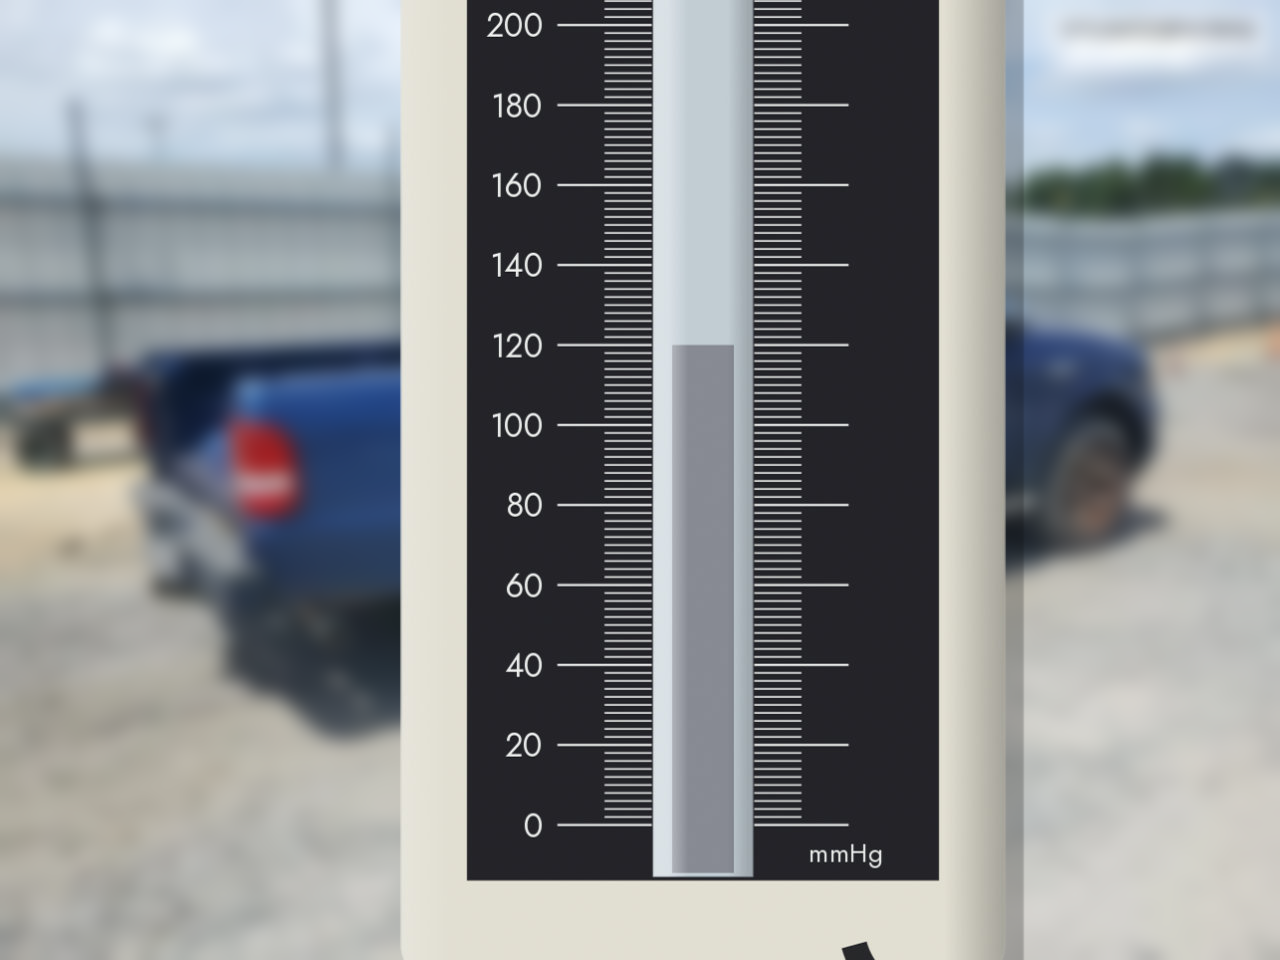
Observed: 120 (mmHg)
